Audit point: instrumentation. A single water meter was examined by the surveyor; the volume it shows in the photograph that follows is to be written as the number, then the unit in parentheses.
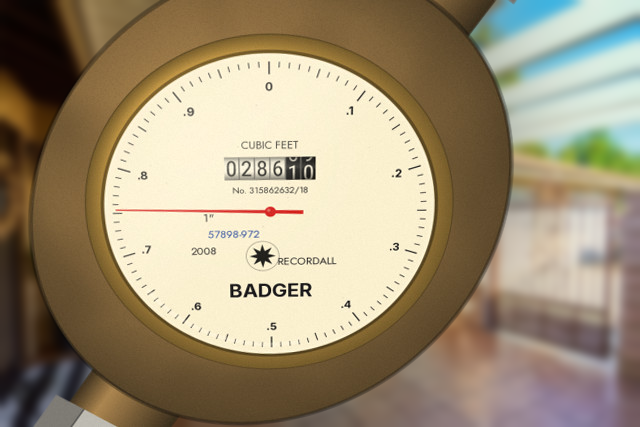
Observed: 28609.75 (ft³)
